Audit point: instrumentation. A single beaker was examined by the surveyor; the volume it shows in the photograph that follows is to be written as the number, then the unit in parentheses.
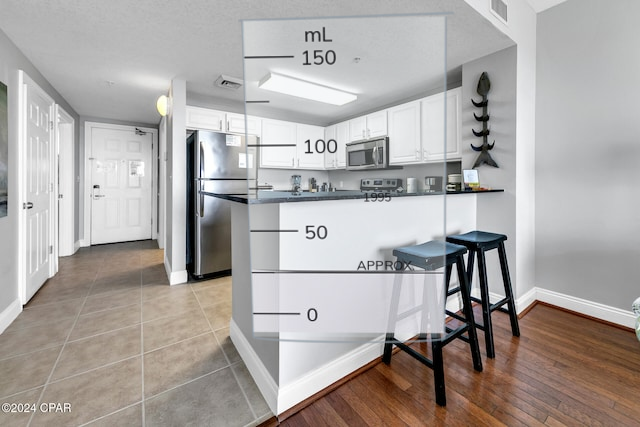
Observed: 25 (mL)
